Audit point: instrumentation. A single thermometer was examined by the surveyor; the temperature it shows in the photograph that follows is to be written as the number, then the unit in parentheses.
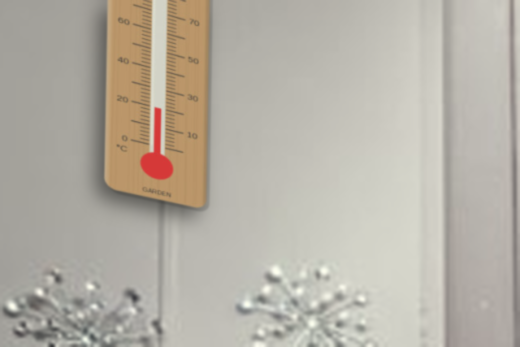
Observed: 20 (°C)
